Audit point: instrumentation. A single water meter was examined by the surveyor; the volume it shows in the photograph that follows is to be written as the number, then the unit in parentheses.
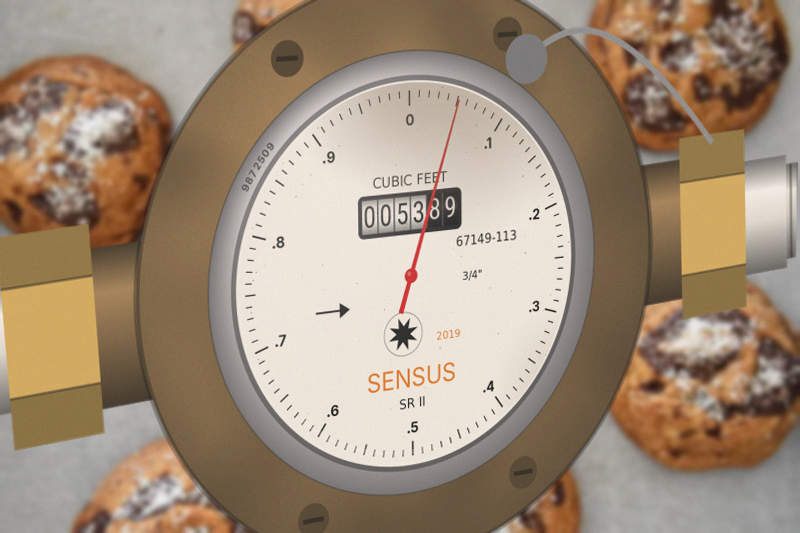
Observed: 5389.05 (ft³)
